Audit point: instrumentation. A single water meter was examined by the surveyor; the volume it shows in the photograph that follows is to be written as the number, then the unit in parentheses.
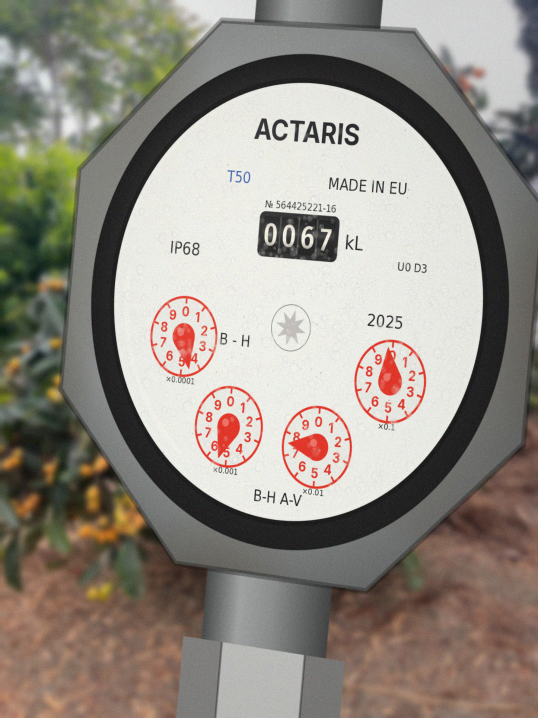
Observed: 66.9754 (kL)
